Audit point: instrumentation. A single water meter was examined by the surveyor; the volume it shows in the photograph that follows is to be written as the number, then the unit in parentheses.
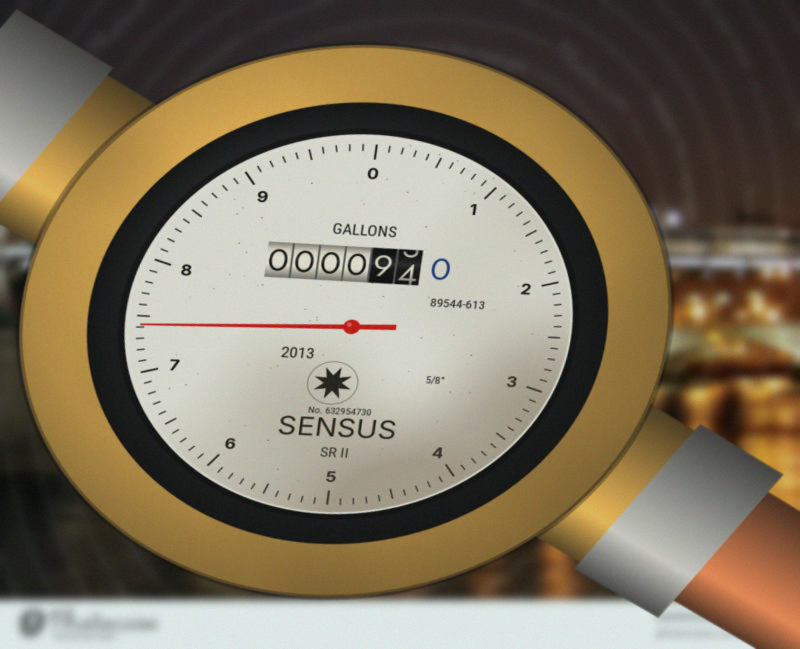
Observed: 937.4 (gal)
